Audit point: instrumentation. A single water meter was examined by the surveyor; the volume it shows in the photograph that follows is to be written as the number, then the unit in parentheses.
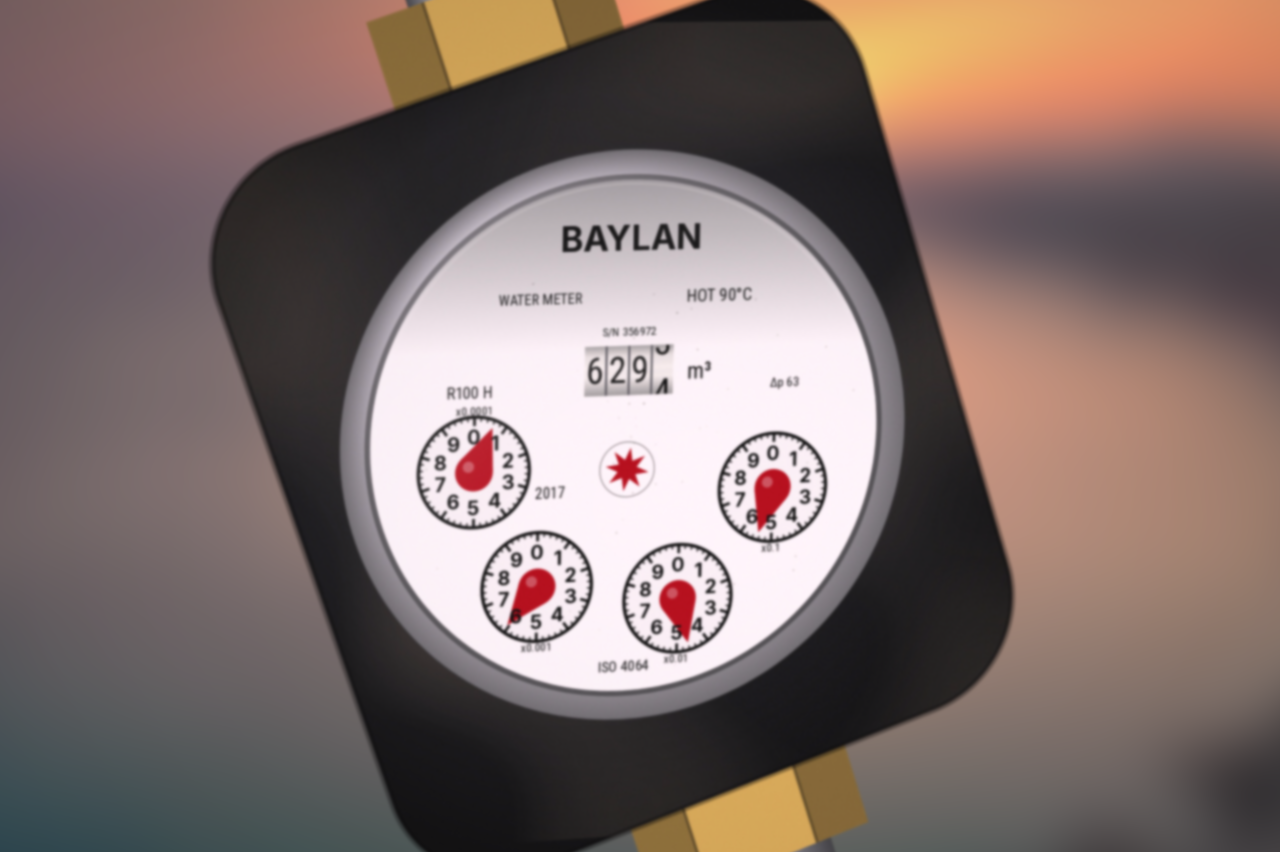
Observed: 6293.5460 (m³)
